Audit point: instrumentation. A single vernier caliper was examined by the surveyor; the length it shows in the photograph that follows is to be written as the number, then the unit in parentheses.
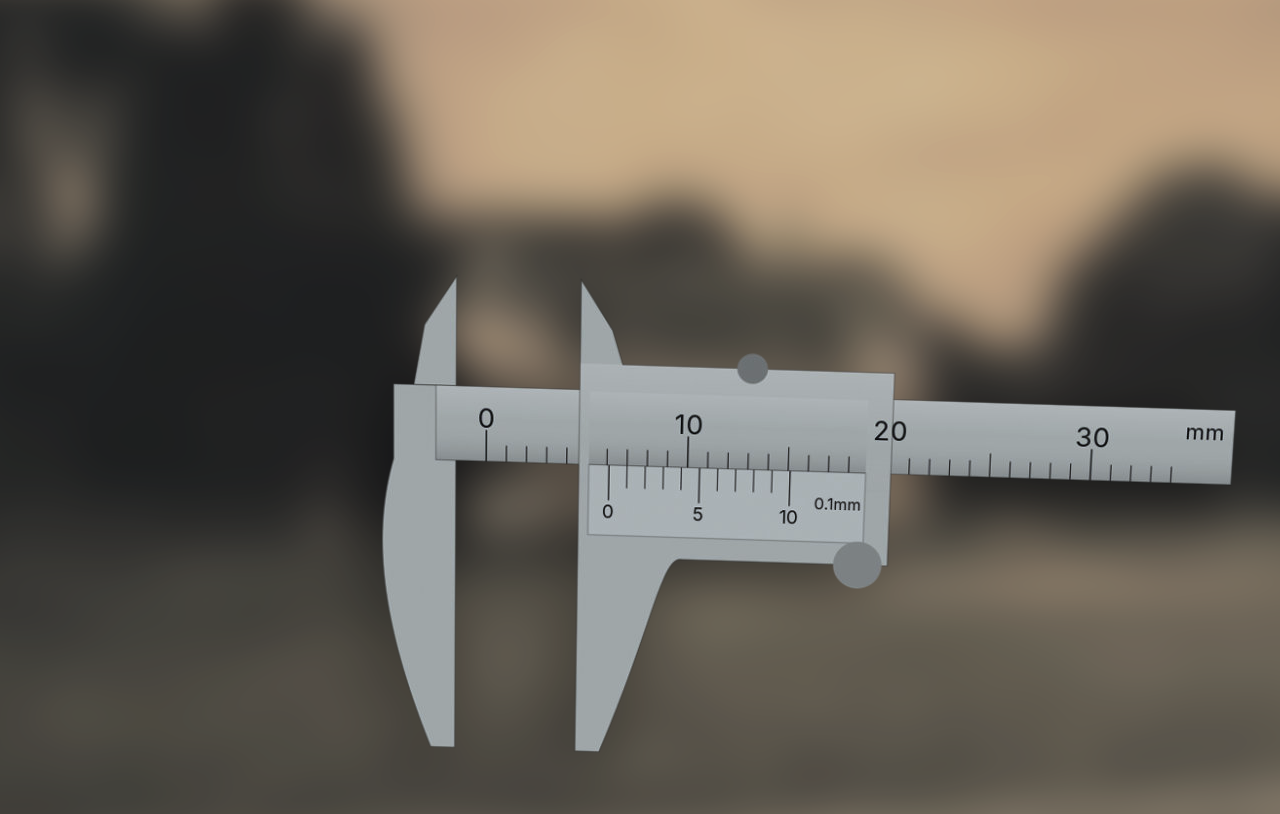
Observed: 6.1 (mm)
